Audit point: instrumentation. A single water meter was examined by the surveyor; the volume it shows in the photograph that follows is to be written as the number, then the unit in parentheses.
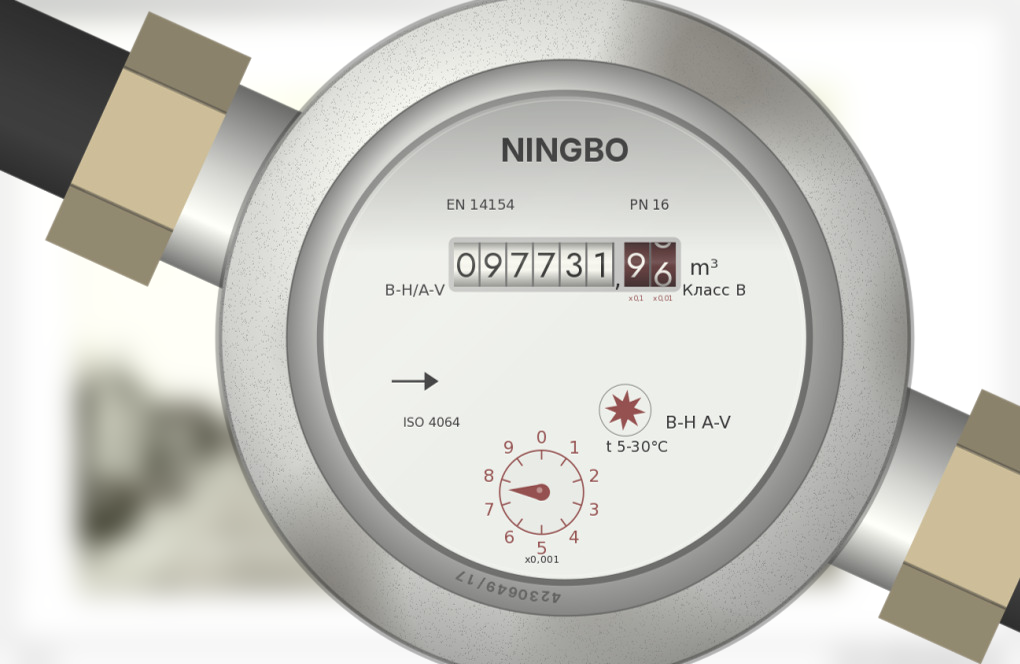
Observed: 97731.957 (m³)
